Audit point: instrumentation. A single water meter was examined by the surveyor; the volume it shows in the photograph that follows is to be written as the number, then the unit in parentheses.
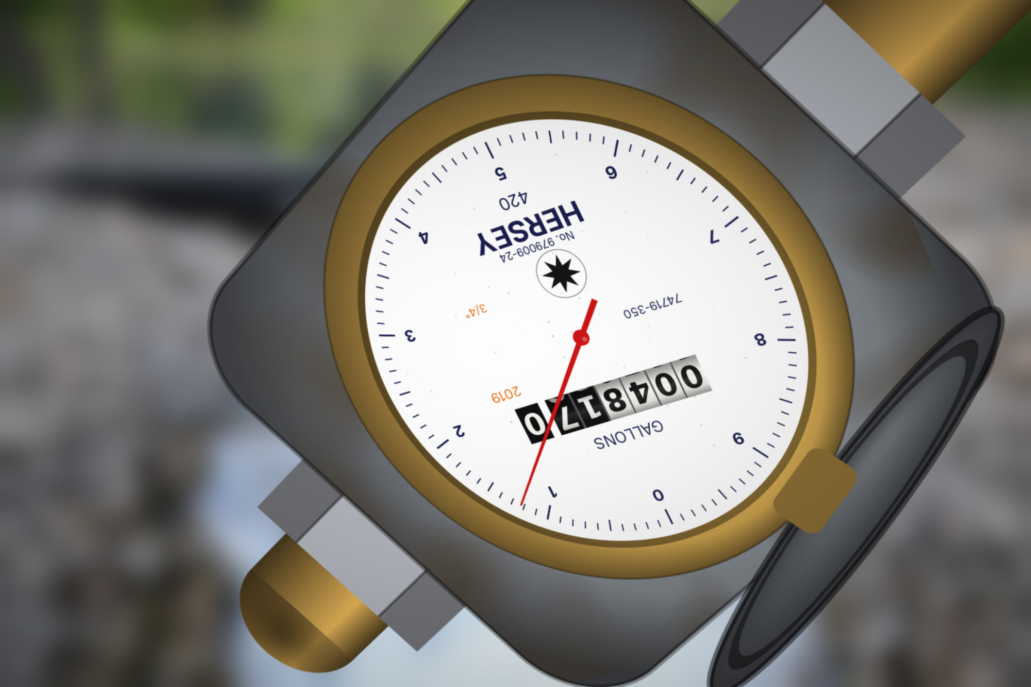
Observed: 48171.2 (gal)
